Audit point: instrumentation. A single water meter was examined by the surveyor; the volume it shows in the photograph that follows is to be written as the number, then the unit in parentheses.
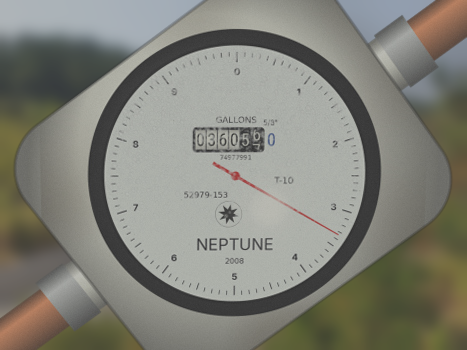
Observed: 360563.3 (gal)
